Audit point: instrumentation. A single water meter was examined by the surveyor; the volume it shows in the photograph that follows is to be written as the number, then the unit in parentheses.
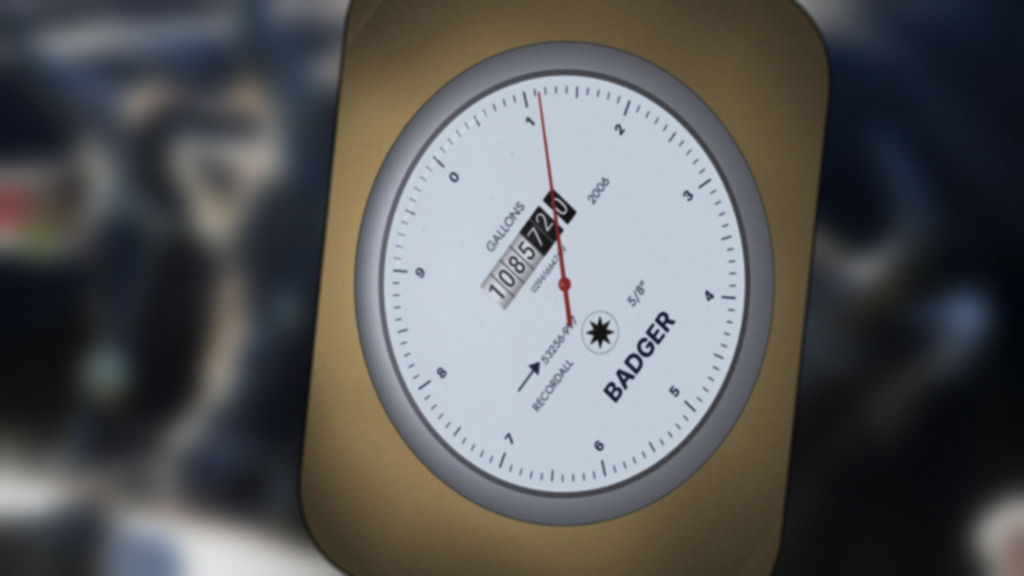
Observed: 1085721.1 (gal)
